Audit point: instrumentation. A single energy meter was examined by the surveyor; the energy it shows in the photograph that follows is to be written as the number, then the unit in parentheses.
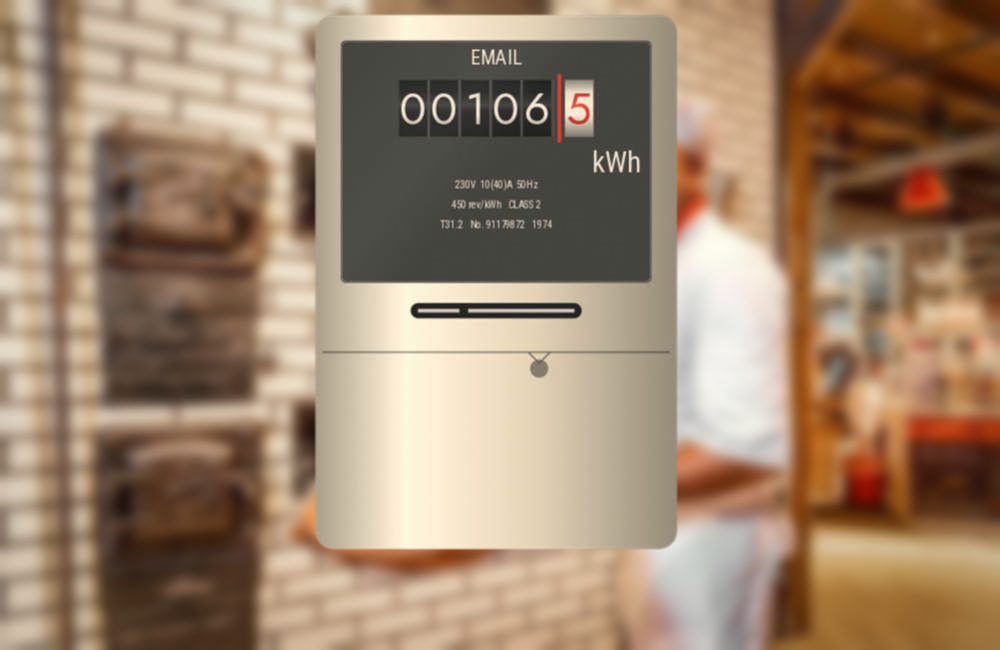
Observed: 106.5 (kWh)
